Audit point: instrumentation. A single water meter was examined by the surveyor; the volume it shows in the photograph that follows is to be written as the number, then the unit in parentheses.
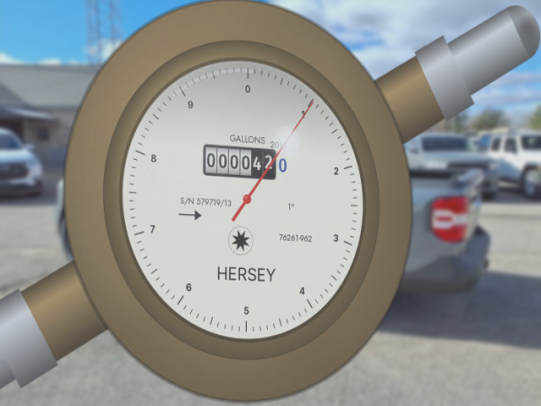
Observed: 421.0 (gal)
